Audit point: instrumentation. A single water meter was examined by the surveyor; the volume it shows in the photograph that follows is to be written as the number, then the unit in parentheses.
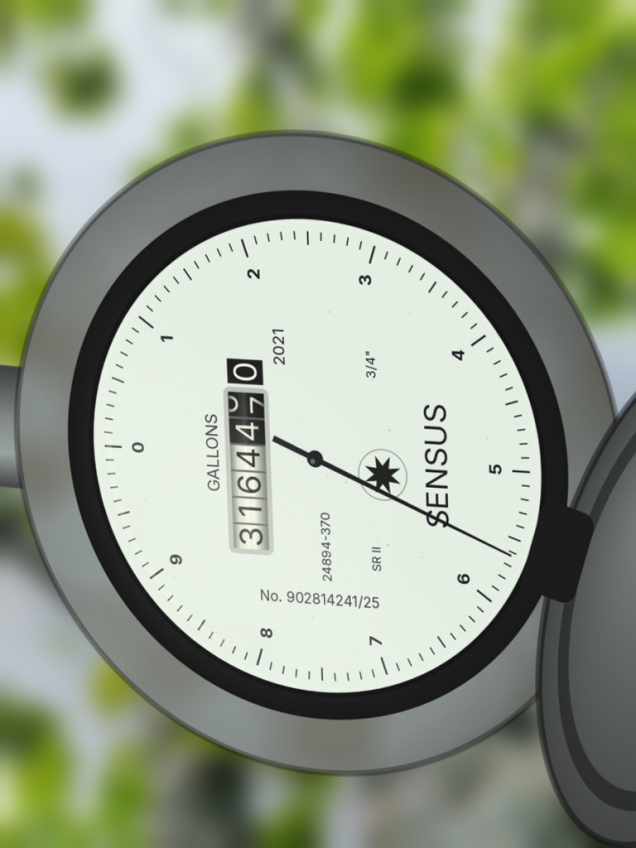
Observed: 3164465.6 (gal)
